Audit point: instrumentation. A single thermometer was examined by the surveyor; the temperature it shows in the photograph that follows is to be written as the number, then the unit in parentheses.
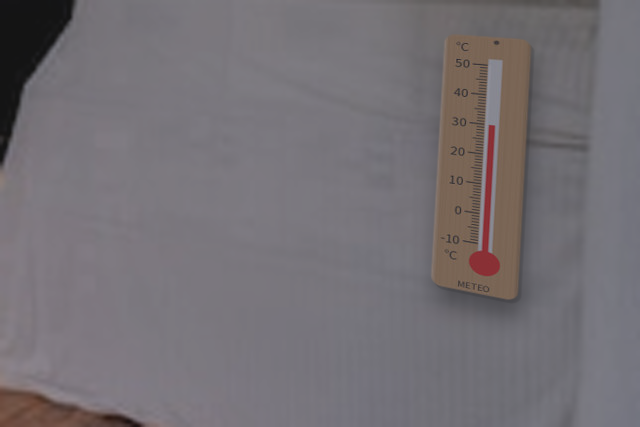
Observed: 30 (°C)
